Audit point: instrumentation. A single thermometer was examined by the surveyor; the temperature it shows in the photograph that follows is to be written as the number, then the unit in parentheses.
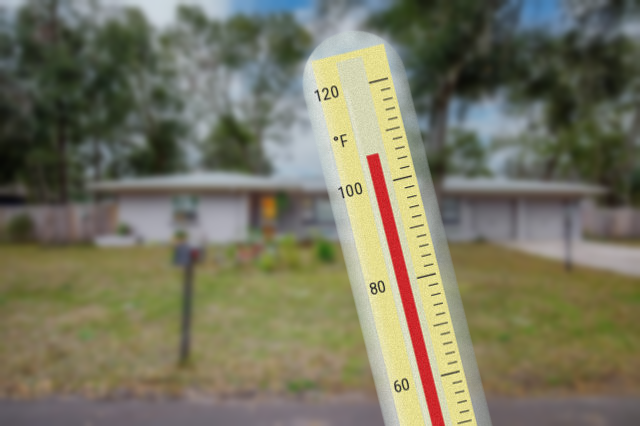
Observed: 106 (°F)
